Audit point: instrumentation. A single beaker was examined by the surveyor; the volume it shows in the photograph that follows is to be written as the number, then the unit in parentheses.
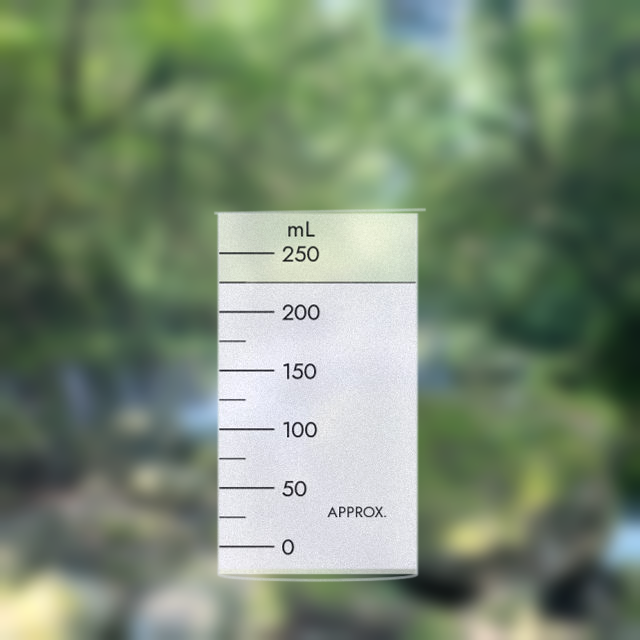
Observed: 225 (mL)
